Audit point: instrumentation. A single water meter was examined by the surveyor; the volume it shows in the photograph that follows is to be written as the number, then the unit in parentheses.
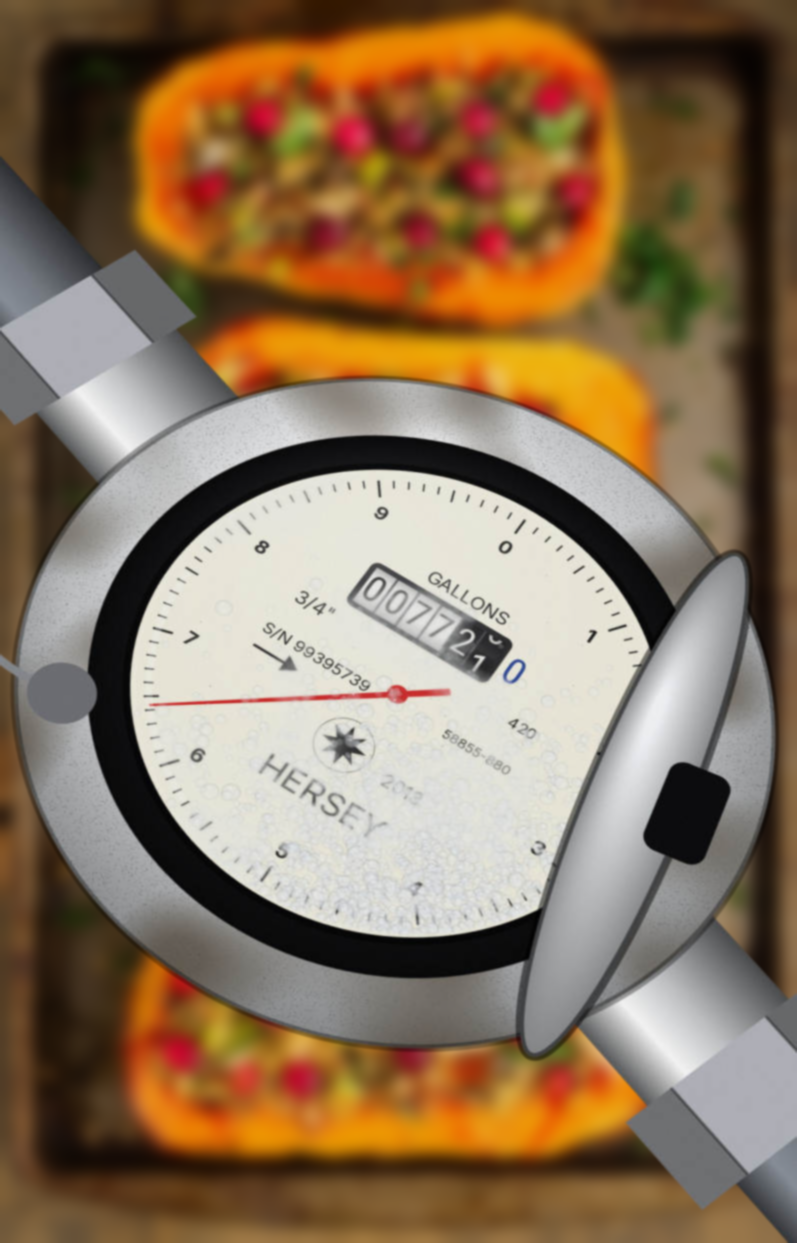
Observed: 77206.4 (gal)
